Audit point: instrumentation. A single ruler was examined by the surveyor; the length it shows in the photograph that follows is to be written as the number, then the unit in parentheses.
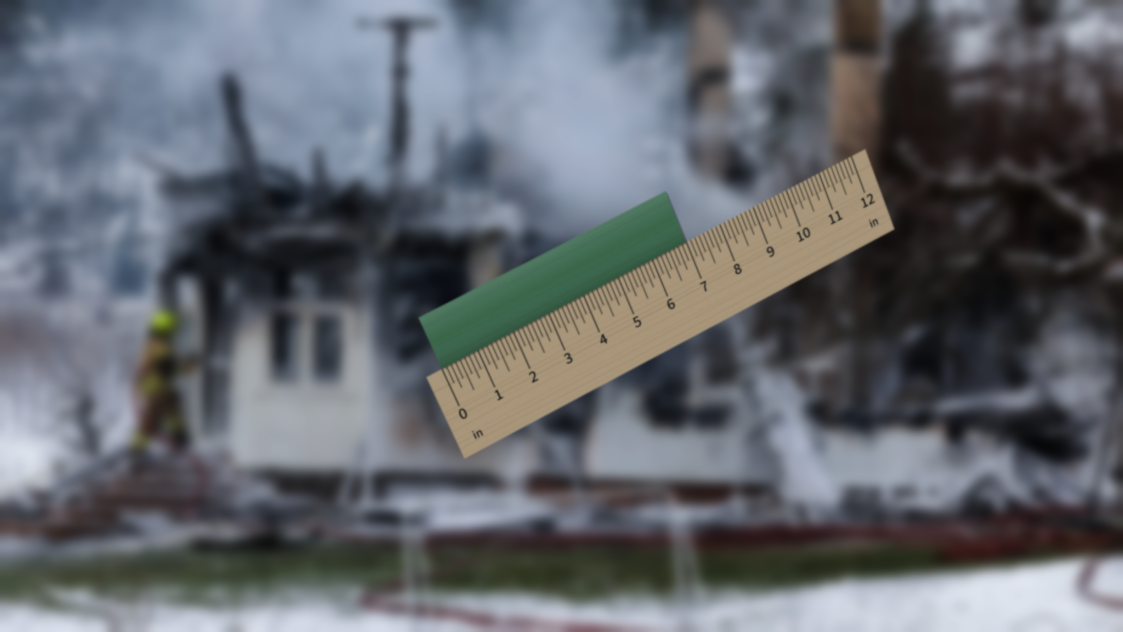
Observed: 7 (in)
